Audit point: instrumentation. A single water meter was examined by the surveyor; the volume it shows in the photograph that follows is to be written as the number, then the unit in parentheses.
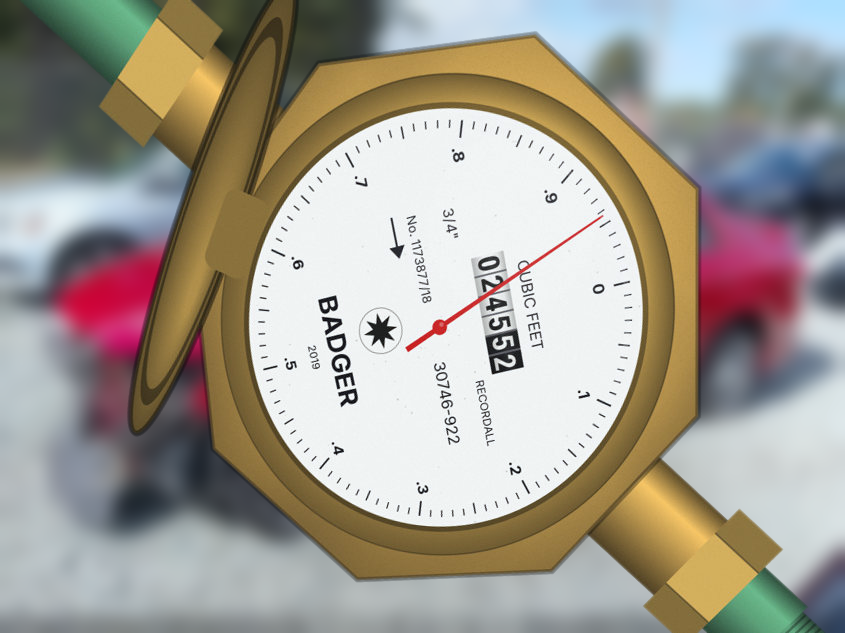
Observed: 24551.94 (ft³)
